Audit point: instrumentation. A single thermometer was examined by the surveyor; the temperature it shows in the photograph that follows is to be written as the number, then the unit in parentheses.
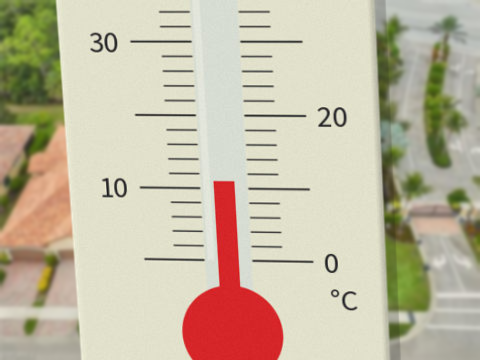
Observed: 11 (°C)
